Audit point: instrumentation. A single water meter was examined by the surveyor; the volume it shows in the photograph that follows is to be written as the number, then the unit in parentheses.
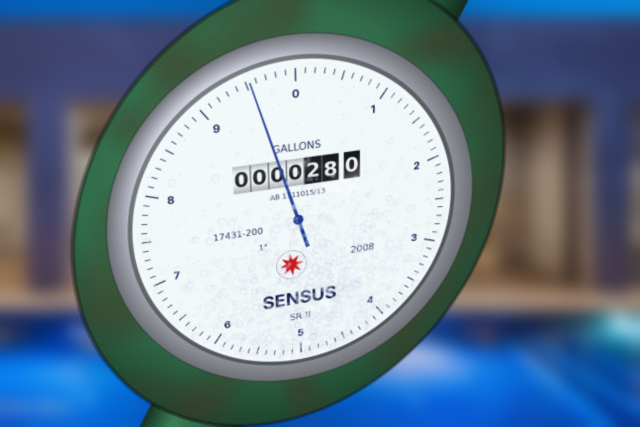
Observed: 279.5 (gal)
